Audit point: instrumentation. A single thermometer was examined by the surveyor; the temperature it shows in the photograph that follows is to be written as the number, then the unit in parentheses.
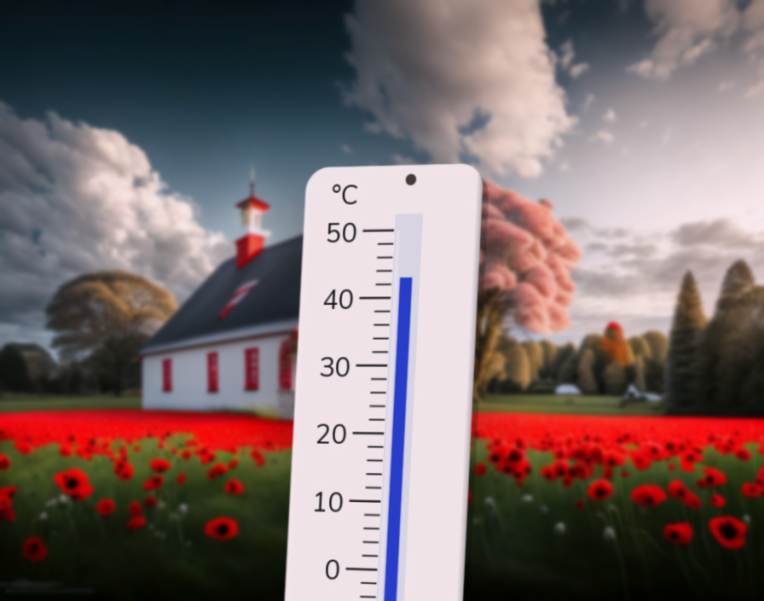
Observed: 43 (°C)
